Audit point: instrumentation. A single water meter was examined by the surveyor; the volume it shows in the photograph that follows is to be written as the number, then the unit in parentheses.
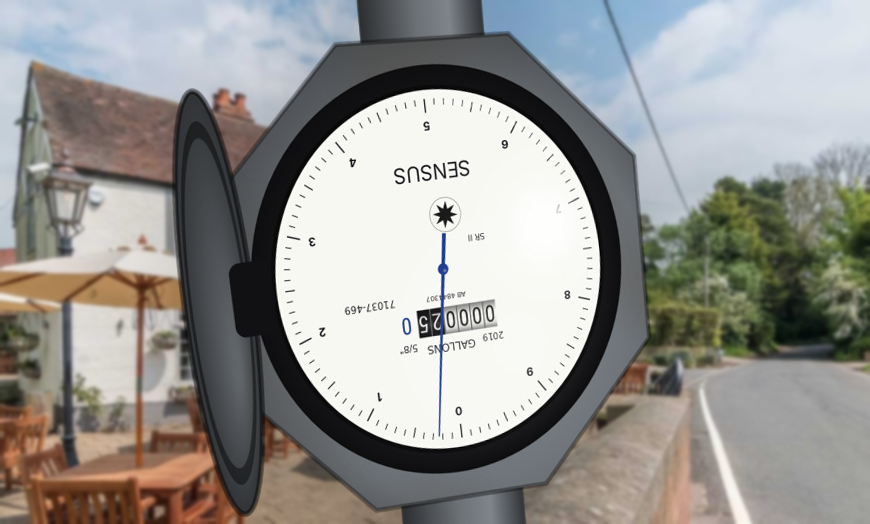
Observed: 250.2 (gal)
